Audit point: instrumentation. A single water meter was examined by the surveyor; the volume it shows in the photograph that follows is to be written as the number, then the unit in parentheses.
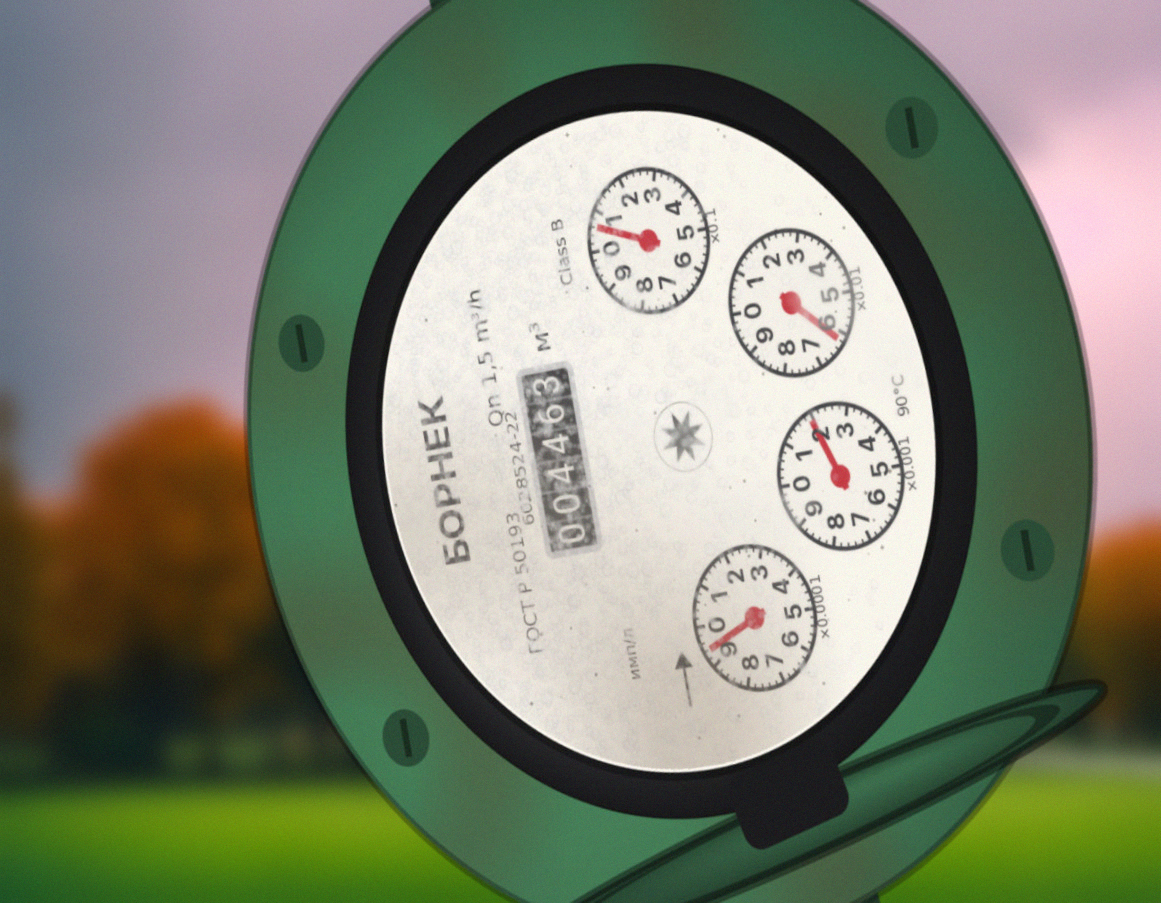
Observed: 4463.0619 (m³)
